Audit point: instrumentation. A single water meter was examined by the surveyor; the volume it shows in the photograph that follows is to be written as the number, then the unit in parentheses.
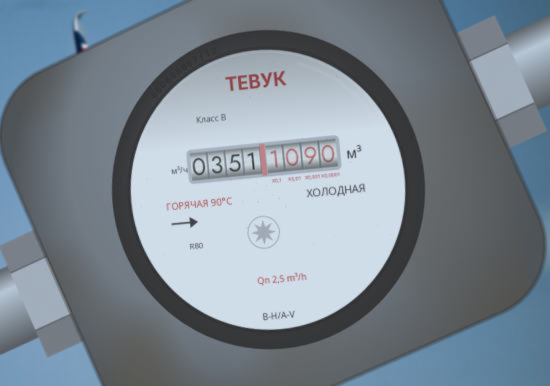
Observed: 351.1090 (m³)
